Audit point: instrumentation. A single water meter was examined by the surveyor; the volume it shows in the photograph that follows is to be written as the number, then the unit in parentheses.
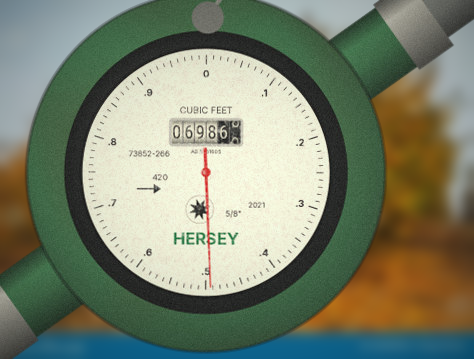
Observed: 69868.49 (ft³)
